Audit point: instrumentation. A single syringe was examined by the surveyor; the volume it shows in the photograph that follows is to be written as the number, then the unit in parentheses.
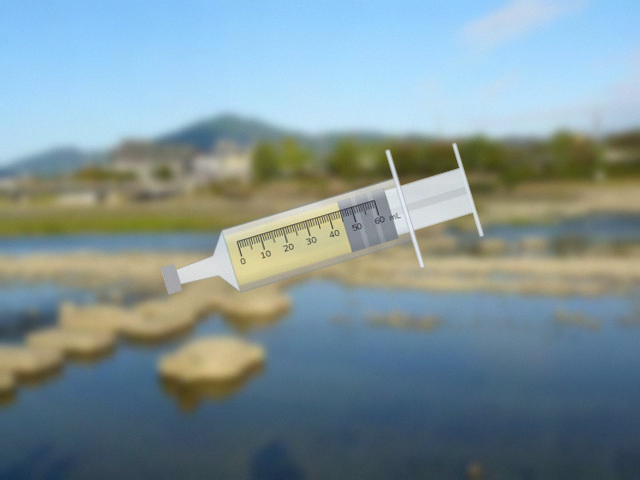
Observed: 45 (mL)
